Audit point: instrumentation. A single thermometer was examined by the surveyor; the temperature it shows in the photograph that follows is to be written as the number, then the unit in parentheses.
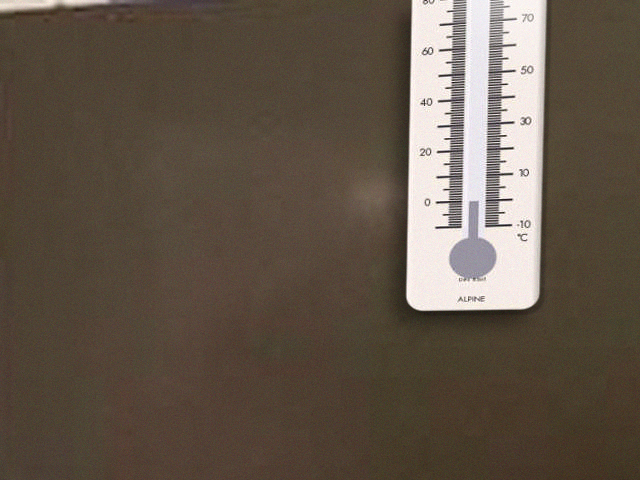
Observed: 0 (°C)
